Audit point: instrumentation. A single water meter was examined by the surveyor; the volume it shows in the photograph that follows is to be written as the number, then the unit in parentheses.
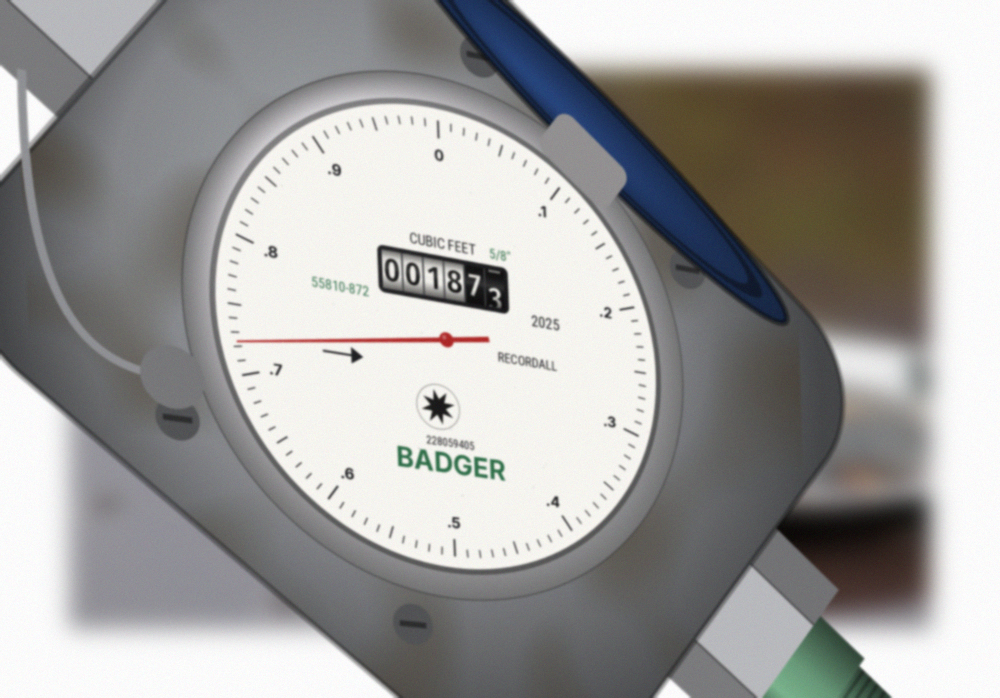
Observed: 1872.72 (ft³)
